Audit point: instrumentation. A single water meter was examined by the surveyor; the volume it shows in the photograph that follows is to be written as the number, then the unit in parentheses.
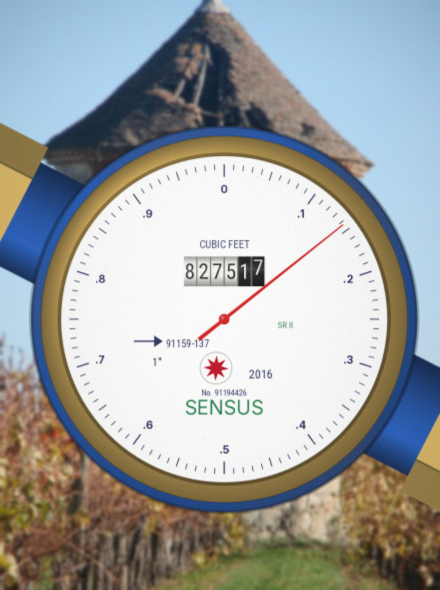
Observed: 827517.14 (ft³)
